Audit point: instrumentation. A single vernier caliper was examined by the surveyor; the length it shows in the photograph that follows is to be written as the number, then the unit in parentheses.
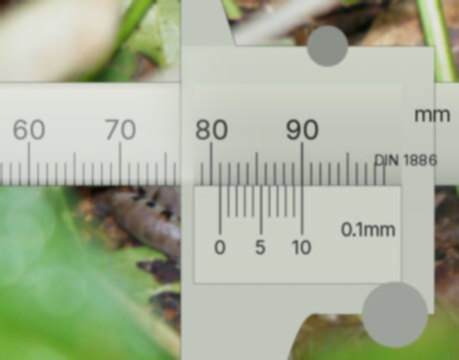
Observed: 81.0 (mm)
